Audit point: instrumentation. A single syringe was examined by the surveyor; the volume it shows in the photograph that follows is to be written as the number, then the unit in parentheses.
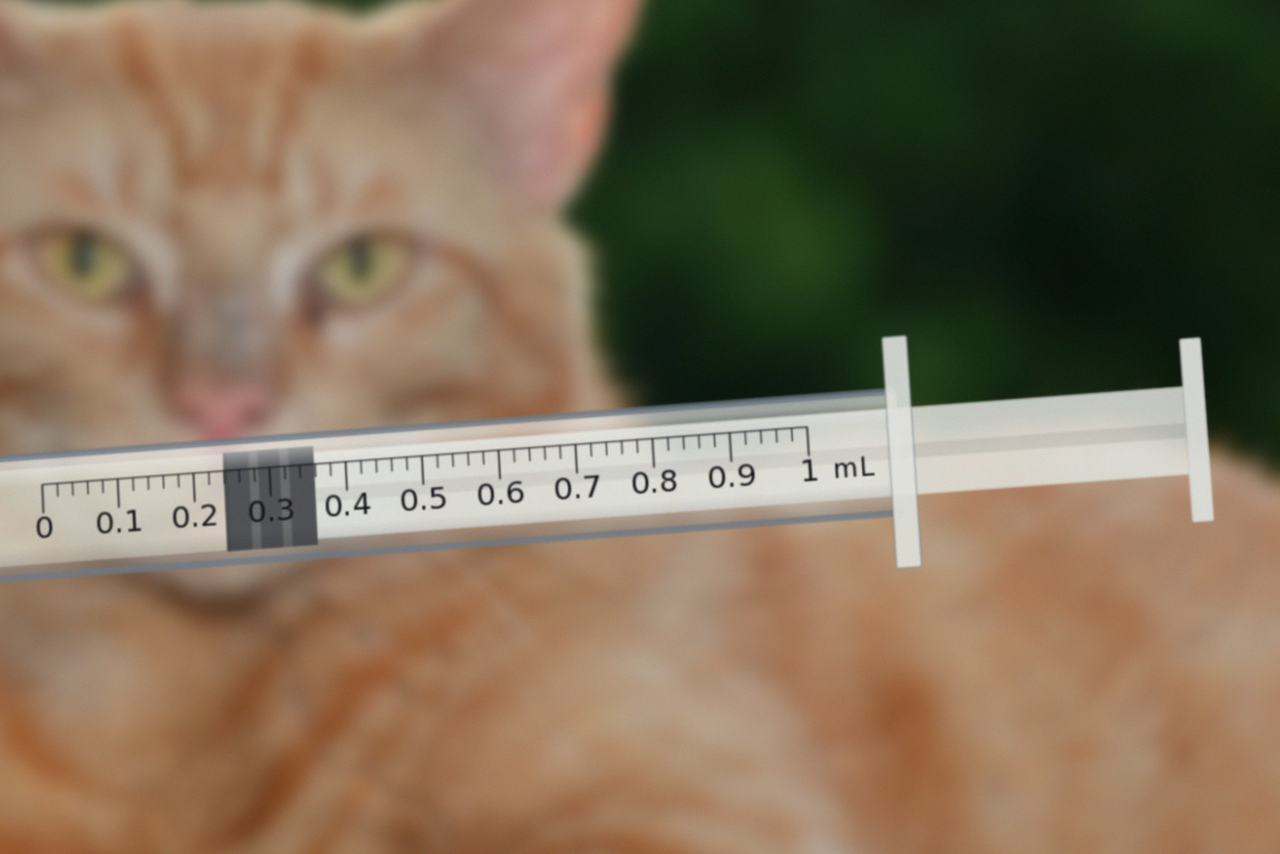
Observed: 0.24 (mL)
